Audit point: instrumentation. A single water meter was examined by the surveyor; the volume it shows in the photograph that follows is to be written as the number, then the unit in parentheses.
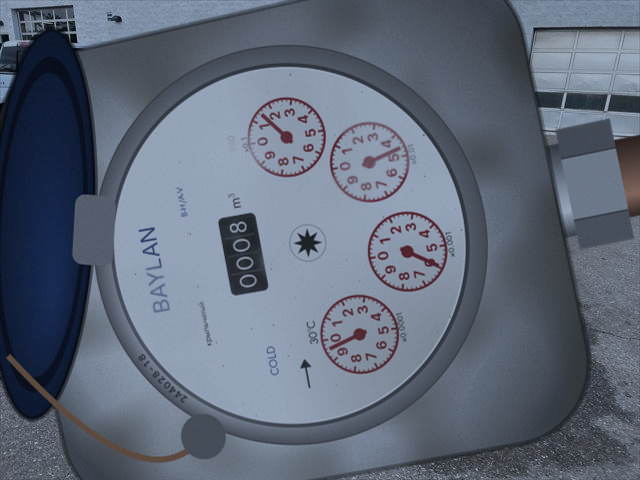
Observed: 8.1459 (m³)
